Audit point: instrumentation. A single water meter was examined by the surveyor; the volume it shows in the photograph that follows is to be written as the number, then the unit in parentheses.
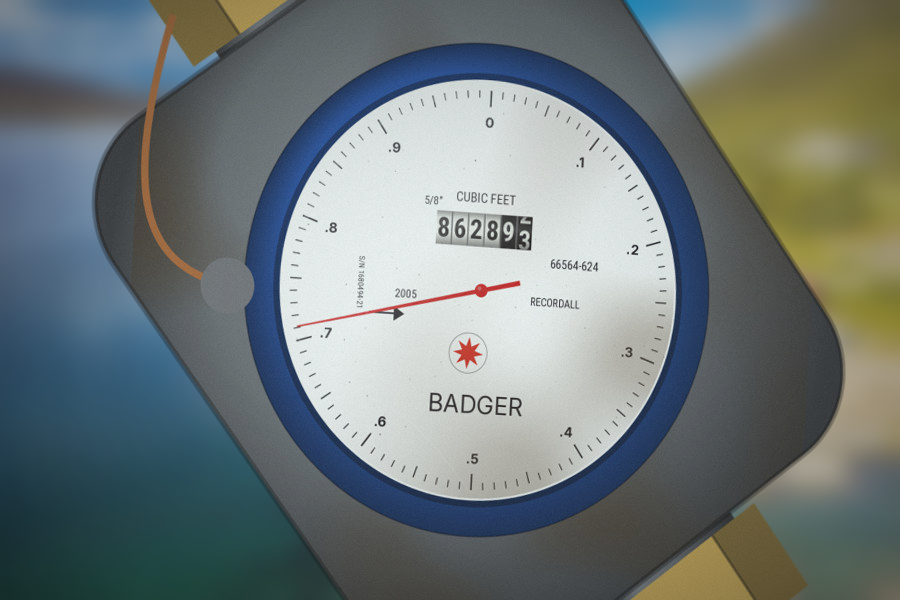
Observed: 862892.71 (ft³)
